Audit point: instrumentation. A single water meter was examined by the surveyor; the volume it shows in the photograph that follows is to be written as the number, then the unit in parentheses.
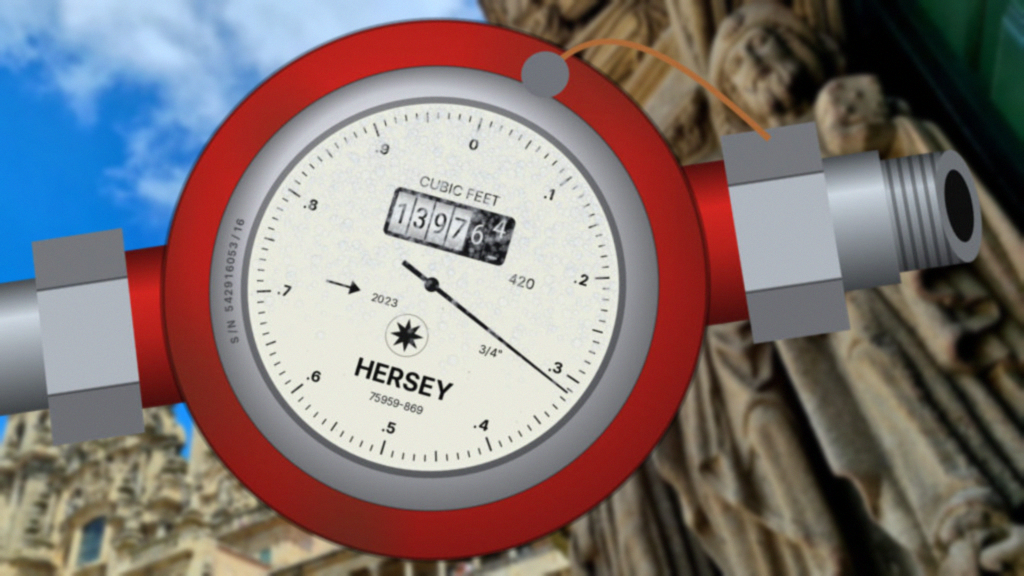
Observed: 139764.31 (ft³)
